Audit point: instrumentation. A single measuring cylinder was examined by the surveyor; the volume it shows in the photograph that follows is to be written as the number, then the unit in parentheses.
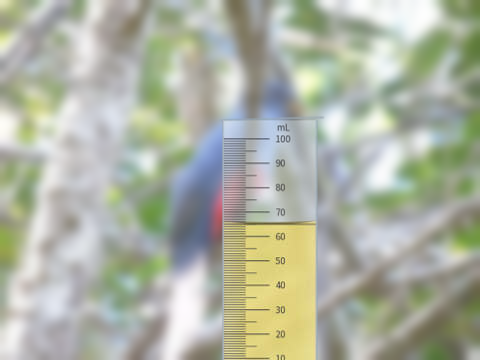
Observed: 65 (mL)
